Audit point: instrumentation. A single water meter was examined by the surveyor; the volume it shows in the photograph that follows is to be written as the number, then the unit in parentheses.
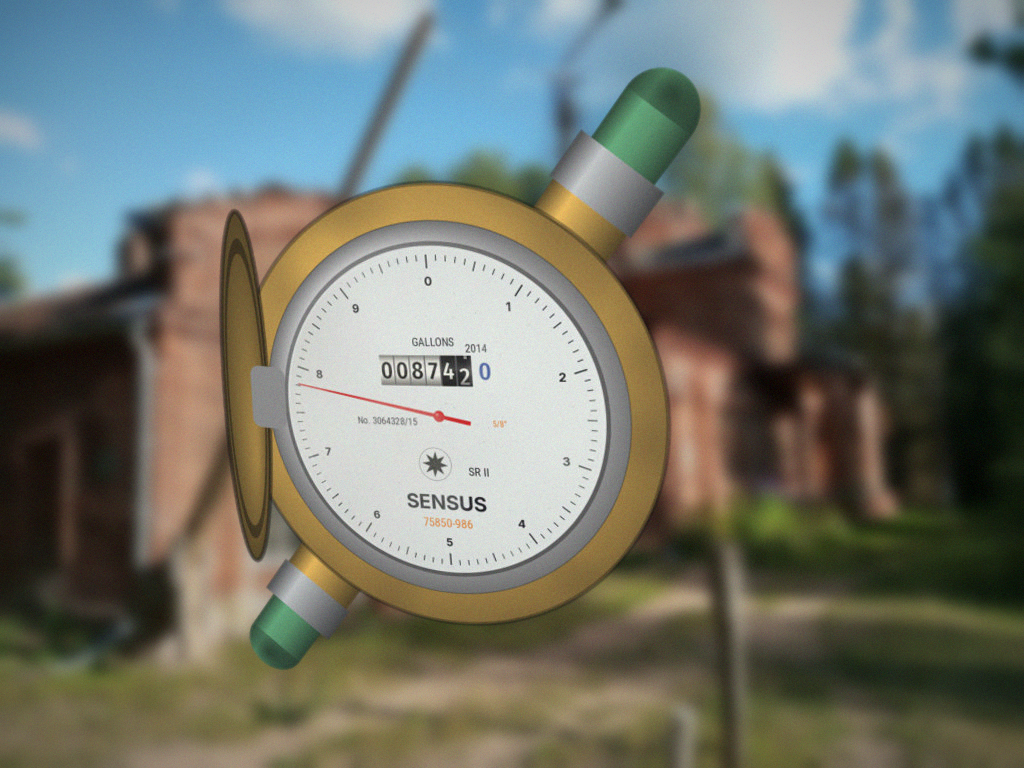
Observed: 87417.8 (gal)
